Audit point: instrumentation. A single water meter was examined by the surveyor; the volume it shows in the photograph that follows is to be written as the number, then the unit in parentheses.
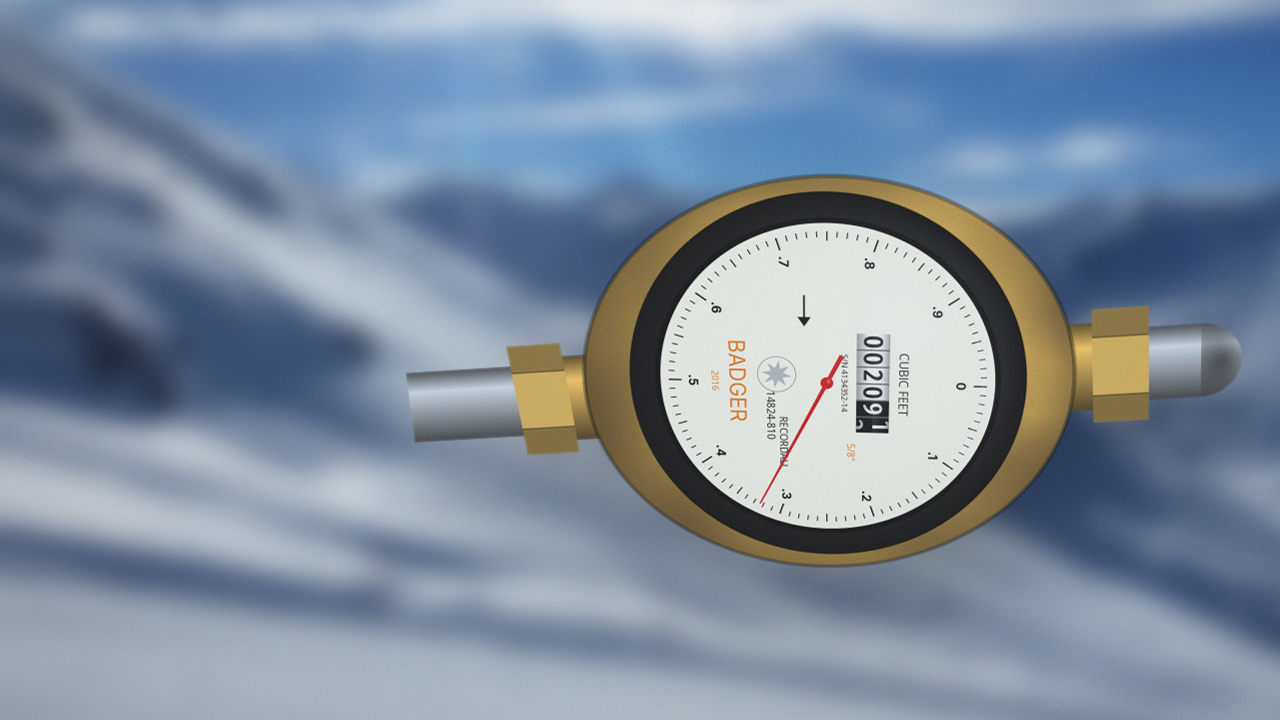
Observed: 2091.32 (ft³)
